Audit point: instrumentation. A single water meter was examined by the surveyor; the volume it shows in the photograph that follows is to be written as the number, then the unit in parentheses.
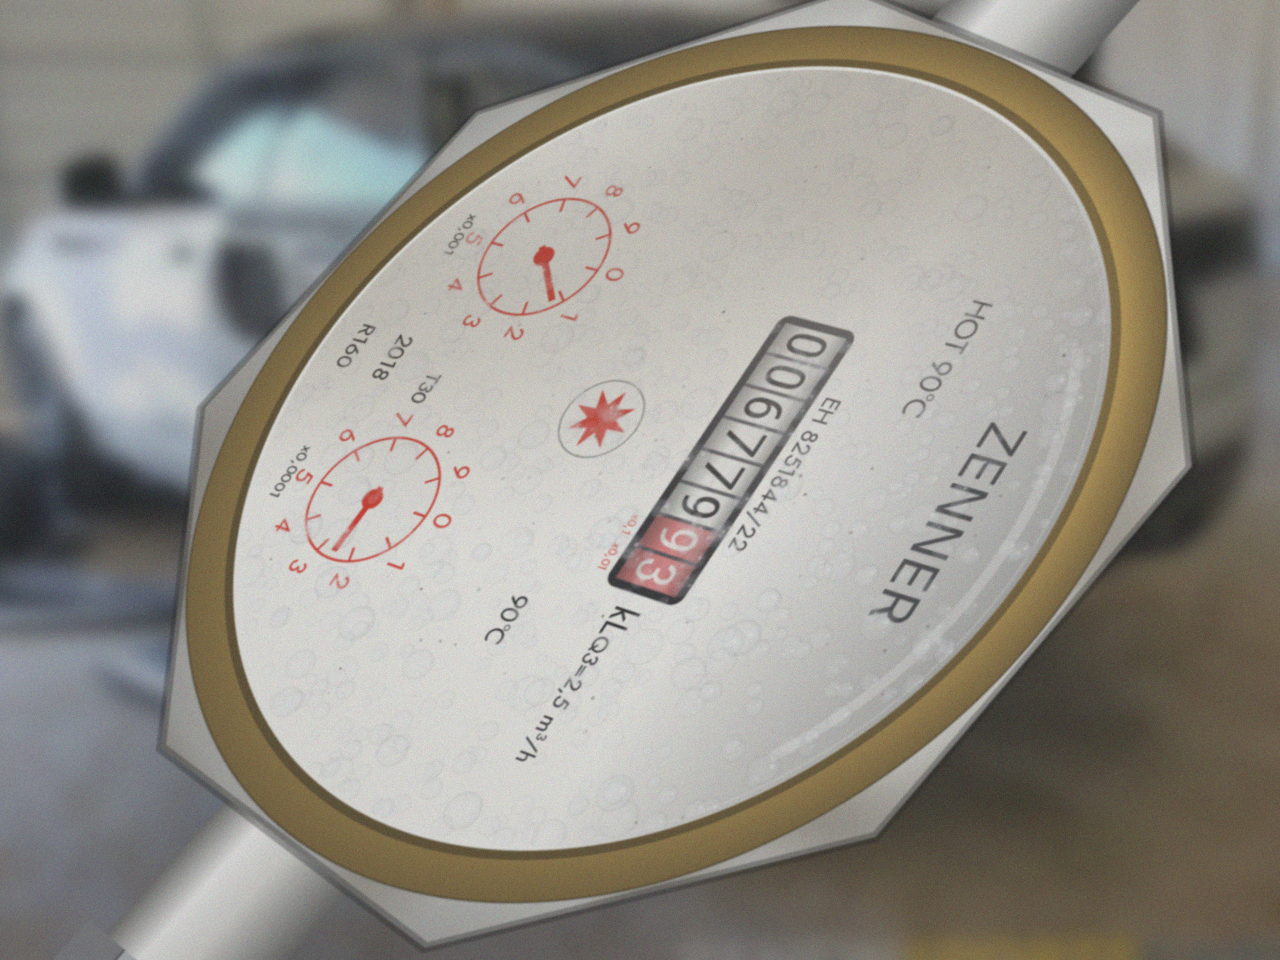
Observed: 6779.9312 (kL)
